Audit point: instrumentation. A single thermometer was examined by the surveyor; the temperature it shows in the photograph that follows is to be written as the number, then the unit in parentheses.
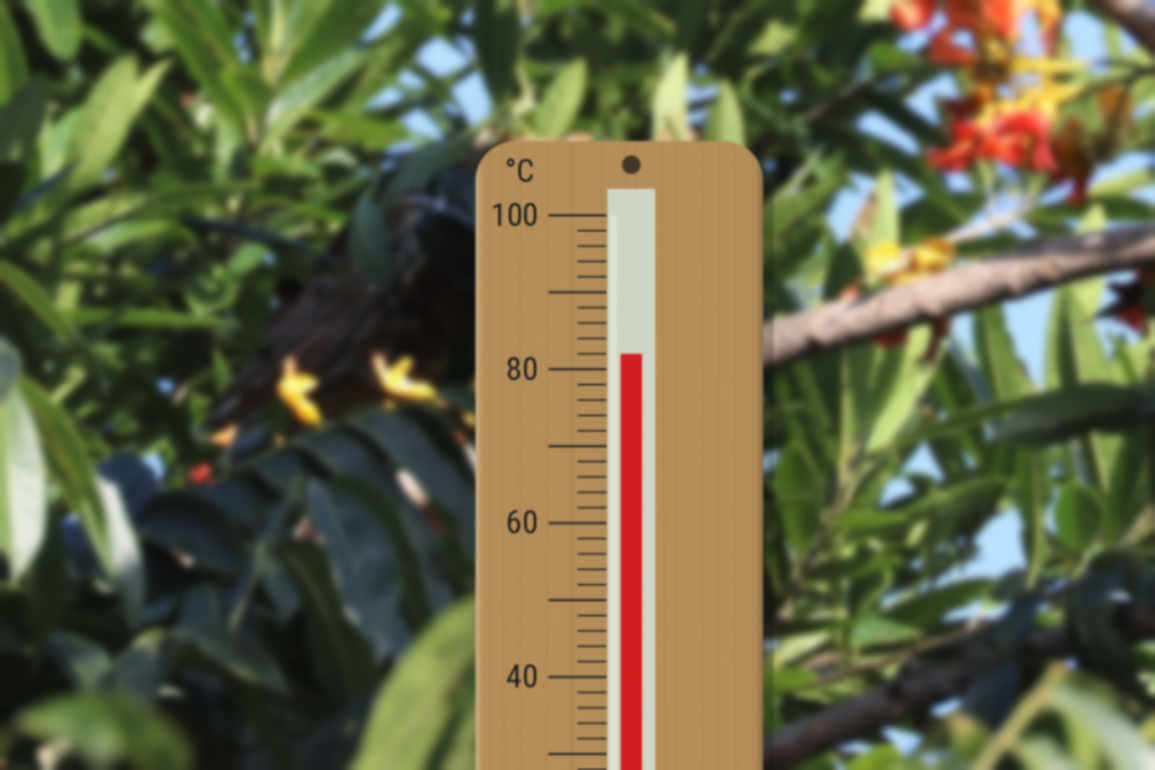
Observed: 82 (°C)
